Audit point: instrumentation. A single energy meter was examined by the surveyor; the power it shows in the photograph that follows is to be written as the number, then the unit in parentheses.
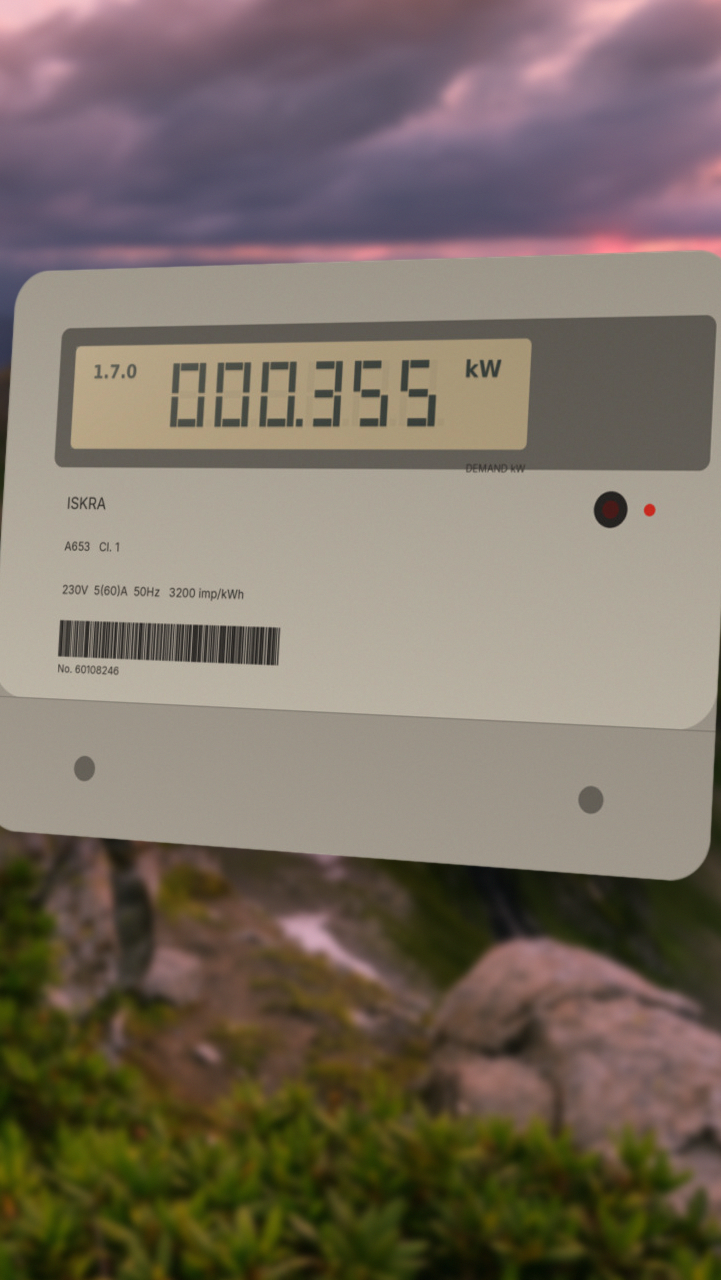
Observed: 0.355 (kW)
